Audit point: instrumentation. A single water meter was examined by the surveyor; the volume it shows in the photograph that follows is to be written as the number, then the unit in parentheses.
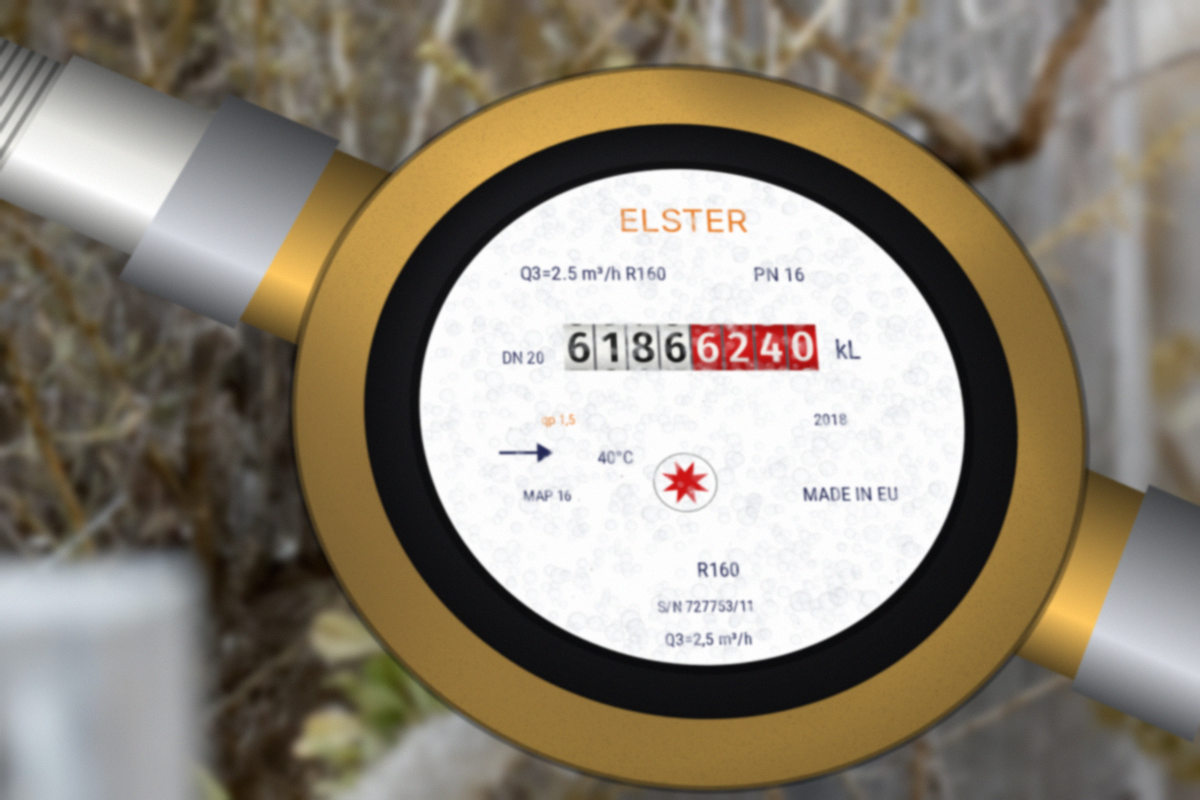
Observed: 6186.6240 (kL)
